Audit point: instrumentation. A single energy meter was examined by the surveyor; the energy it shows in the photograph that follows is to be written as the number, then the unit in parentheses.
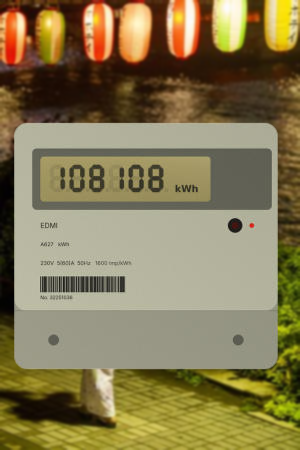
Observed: 108108 (kWh)
